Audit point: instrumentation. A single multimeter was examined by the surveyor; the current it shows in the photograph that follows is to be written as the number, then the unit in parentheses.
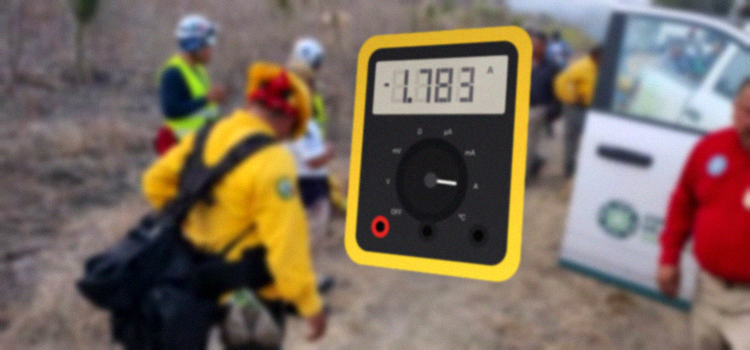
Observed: -1.783 (A)
